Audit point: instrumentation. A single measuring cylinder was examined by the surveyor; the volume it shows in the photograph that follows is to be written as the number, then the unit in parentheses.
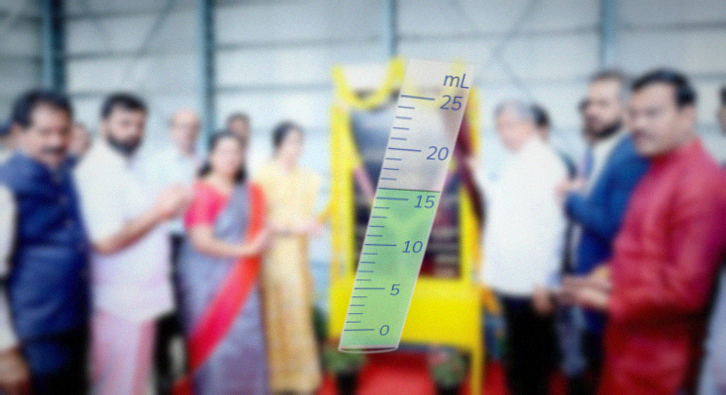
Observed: 16 (mL)
